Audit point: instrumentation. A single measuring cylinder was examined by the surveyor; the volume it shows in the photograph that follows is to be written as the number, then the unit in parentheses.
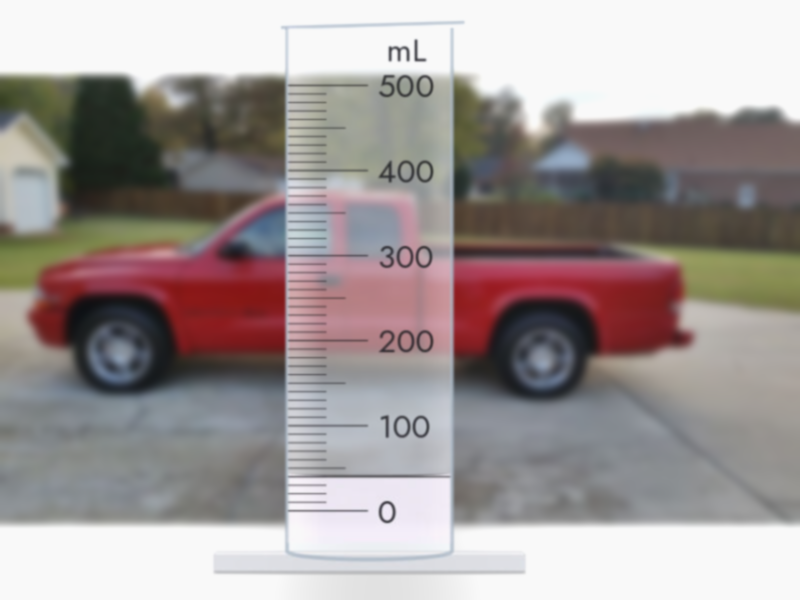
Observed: 40 (mL)
